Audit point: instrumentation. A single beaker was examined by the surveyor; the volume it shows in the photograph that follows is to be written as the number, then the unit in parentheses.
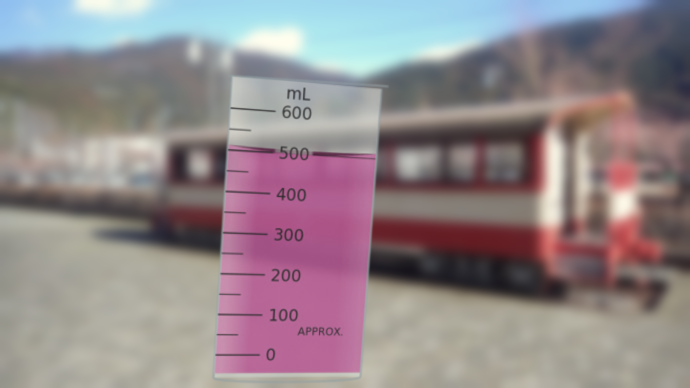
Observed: 500 (mL)
